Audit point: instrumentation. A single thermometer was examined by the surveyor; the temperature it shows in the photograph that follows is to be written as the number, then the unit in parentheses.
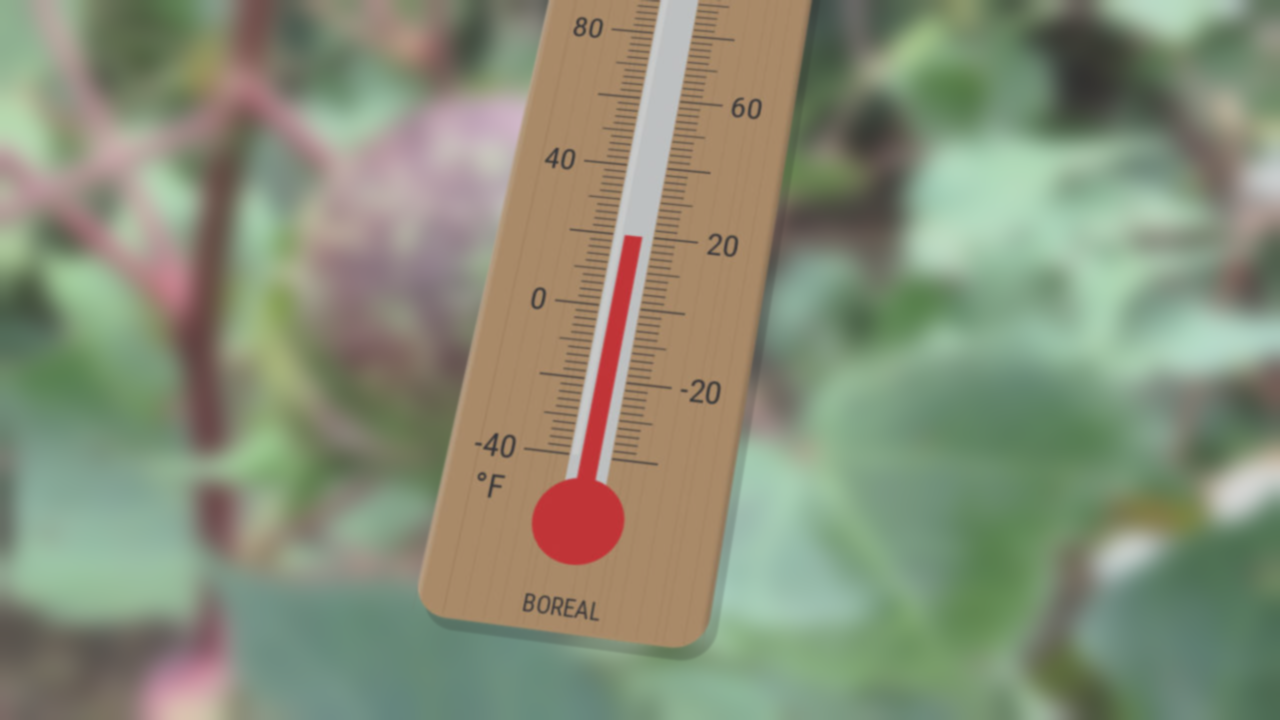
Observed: 20 (°F)
